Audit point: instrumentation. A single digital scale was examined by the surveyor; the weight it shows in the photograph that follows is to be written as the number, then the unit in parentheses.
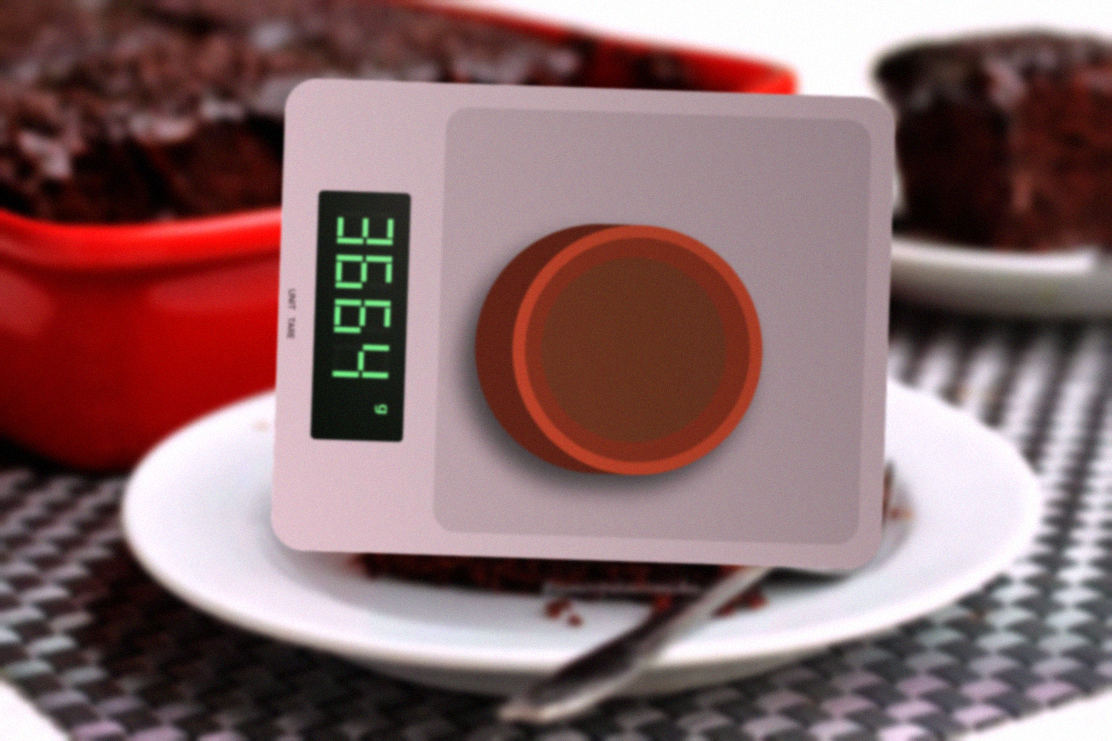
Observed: 3664 (g)
